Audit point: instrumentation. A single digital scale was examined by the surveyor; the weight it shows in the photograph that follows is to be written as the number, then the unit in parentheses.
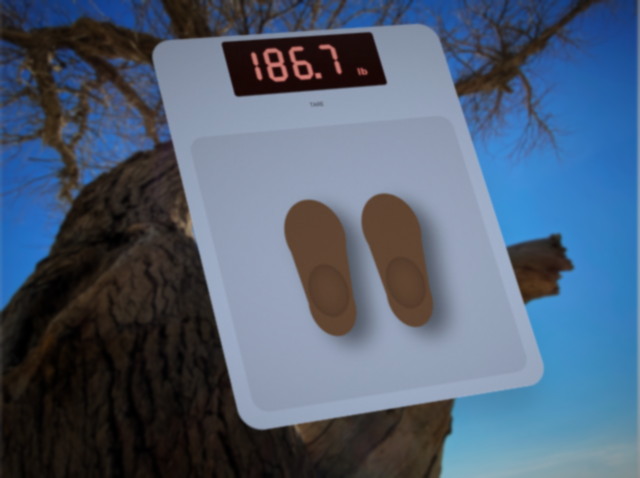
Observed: 186.7 (lb)
